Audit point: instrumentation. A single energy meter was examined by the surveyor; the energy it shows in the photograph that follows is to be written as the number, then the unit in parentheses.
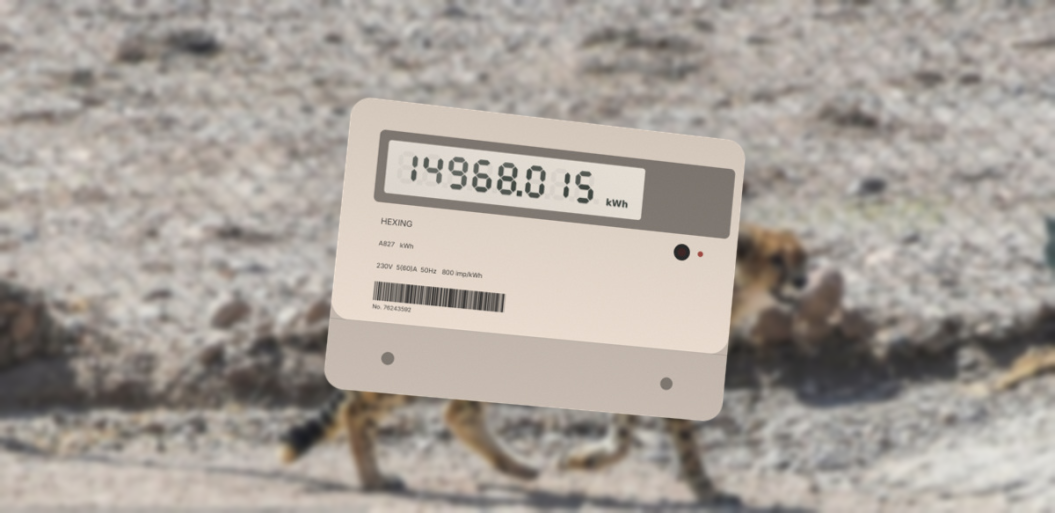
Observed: 14968.015 (kWh)
